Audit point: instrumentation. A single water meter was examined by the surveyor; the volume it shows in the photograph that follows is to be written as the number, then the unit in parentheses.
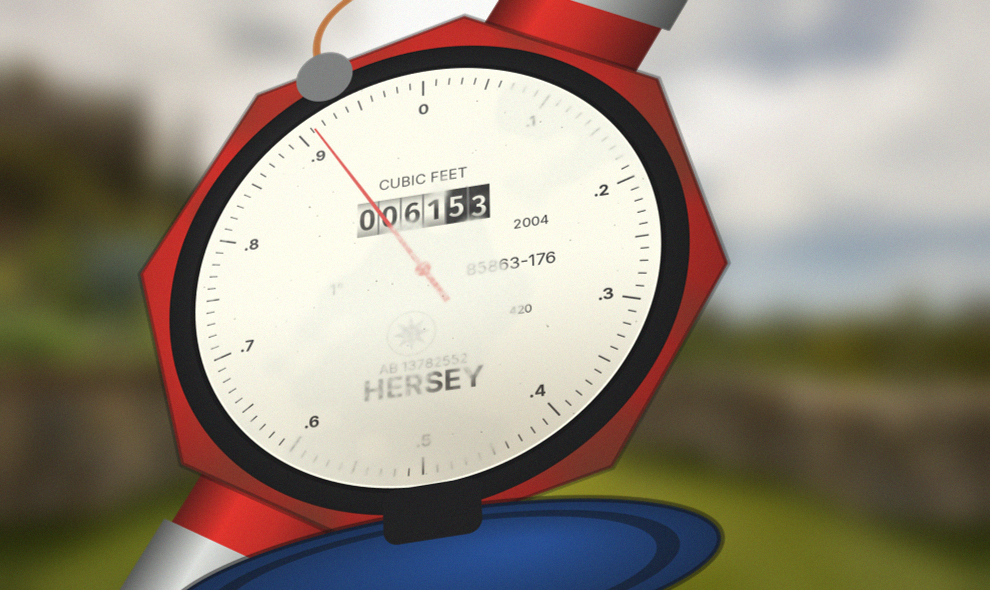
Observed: 6152.91 (ft³)
